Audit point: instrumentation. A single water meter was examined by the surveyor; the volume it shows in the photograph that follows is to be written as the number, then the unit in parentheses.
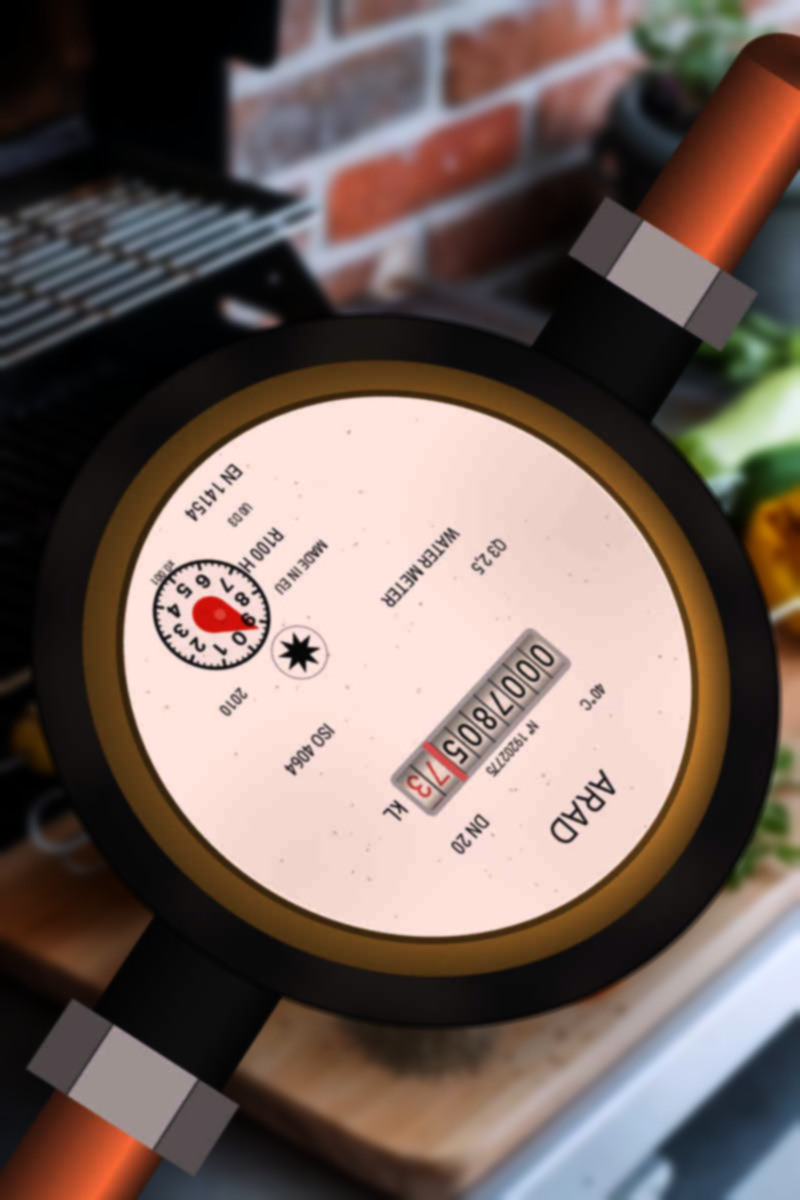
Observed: 7805.729 (kL)
